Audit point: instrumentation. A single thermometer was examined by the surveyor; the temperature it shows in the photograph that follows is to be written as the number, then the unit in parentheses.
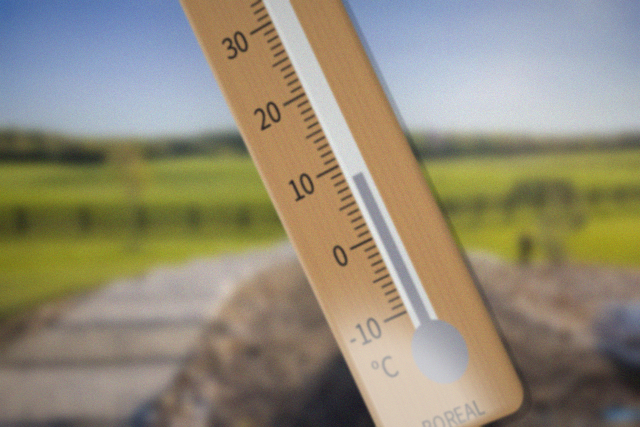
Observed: 8 (°C)
